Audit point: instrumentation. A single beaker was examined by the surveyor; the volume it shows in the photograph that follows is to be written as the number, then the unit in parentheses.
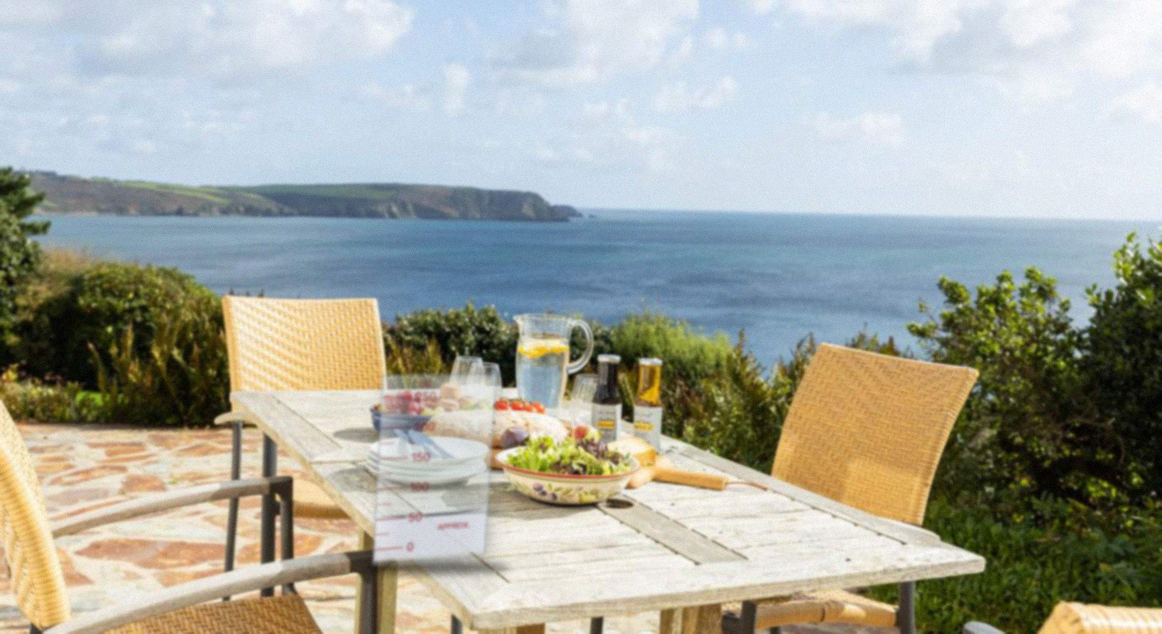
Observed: 50 (mL)
